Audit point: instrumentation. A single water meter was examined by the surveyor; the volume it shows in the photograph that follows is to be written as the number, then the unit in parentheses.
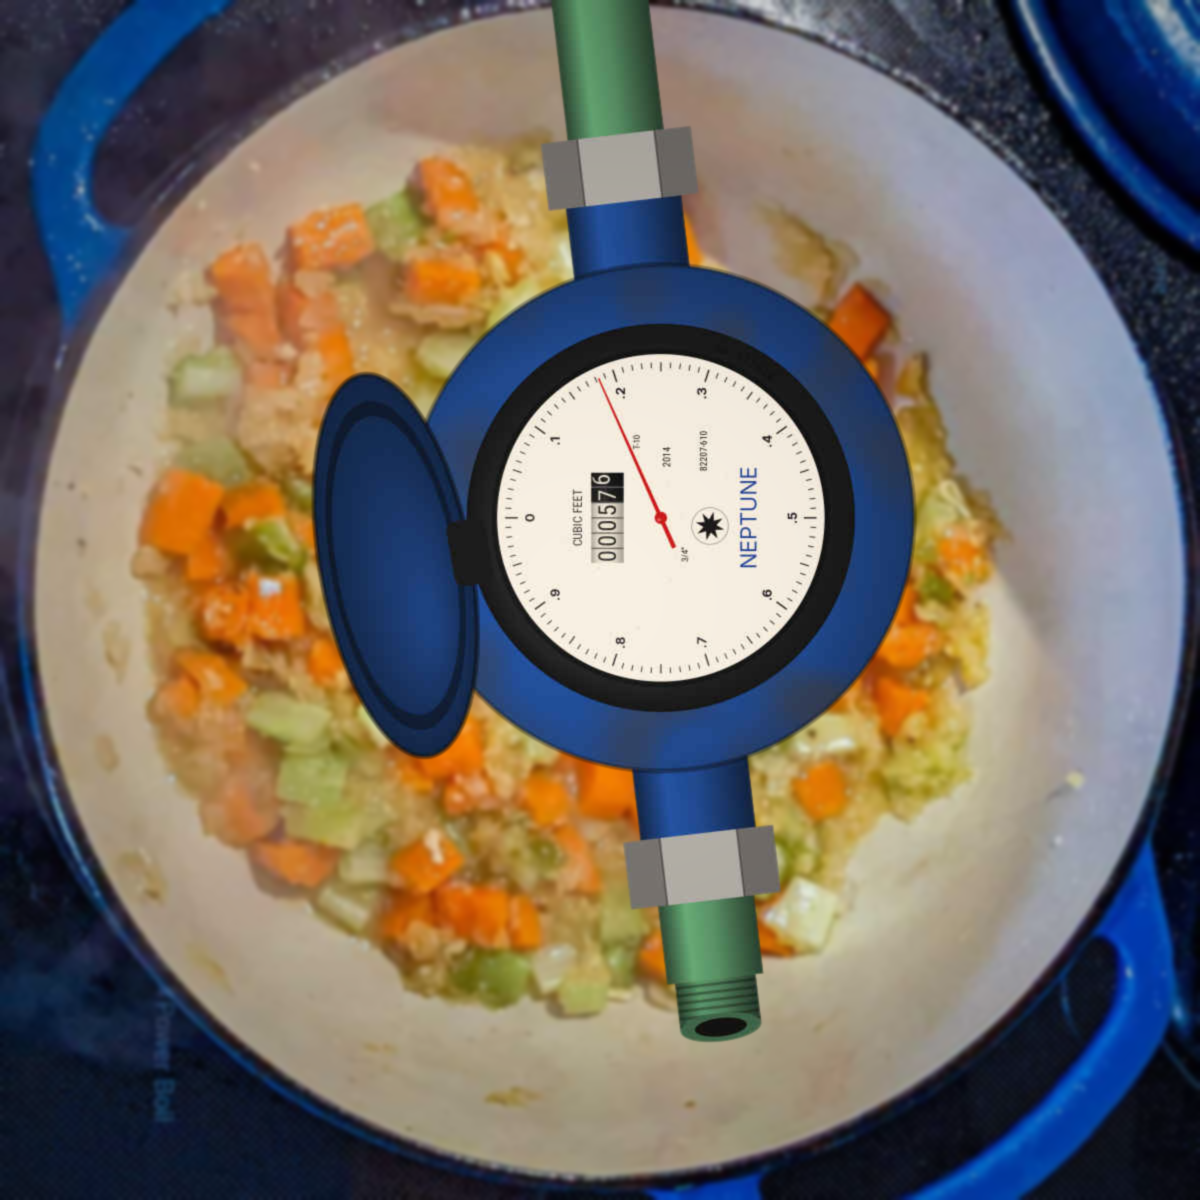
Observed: 576.18 (ft³)
